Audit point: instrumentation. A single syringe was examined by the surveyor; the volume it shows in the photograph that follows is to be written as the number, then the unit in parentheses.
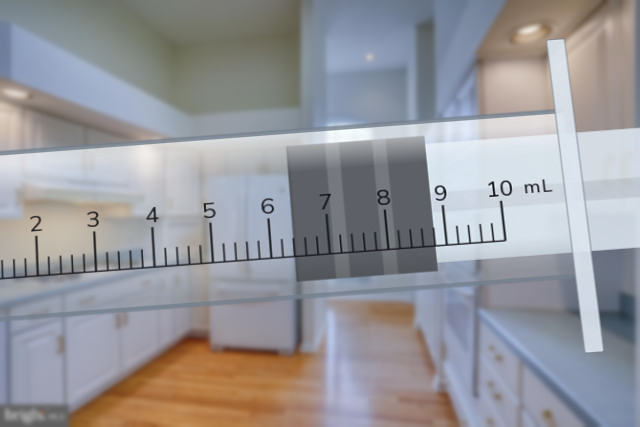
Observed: 6.4 (mL)
